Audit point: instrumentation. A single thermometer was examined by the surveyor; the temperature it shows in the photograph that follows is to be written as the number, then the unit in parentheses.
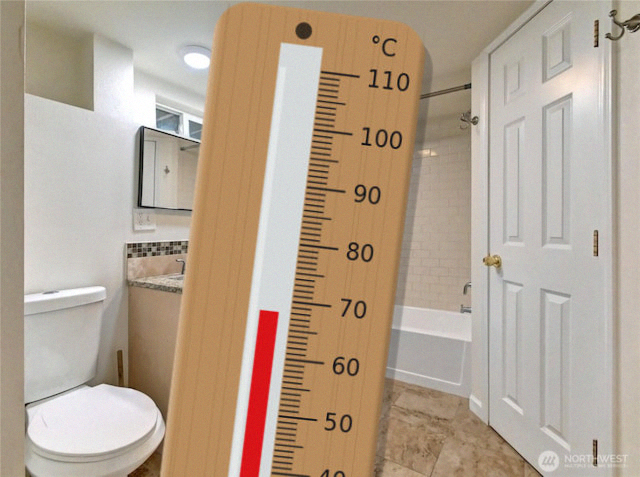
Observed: 68 (°C)
